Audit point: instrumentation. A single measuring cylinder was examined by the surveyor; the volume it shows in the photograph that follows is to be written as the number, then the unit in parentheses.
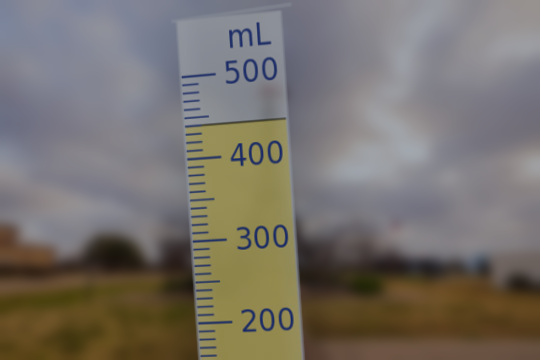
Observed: 440 (mL)
